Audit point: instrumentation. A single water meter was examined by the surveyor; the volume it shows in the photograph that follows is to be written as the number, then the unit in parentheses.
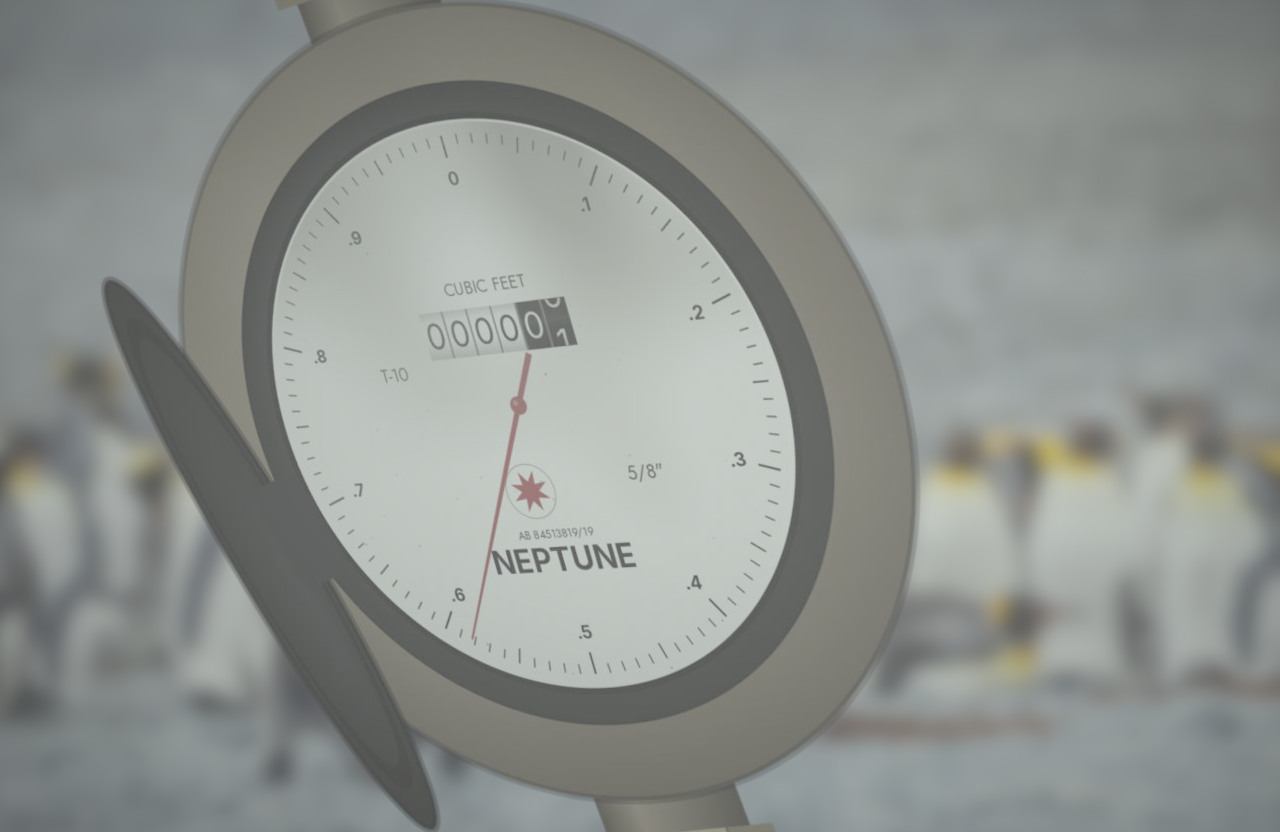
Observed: 0.58 (ft³)
